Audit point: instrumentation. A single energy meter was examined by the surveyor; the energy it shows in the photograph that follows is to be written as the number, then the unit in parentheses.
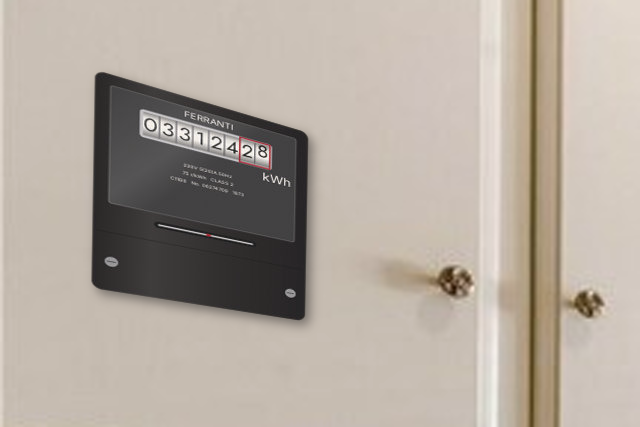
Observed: 33124.28 (kWh)
